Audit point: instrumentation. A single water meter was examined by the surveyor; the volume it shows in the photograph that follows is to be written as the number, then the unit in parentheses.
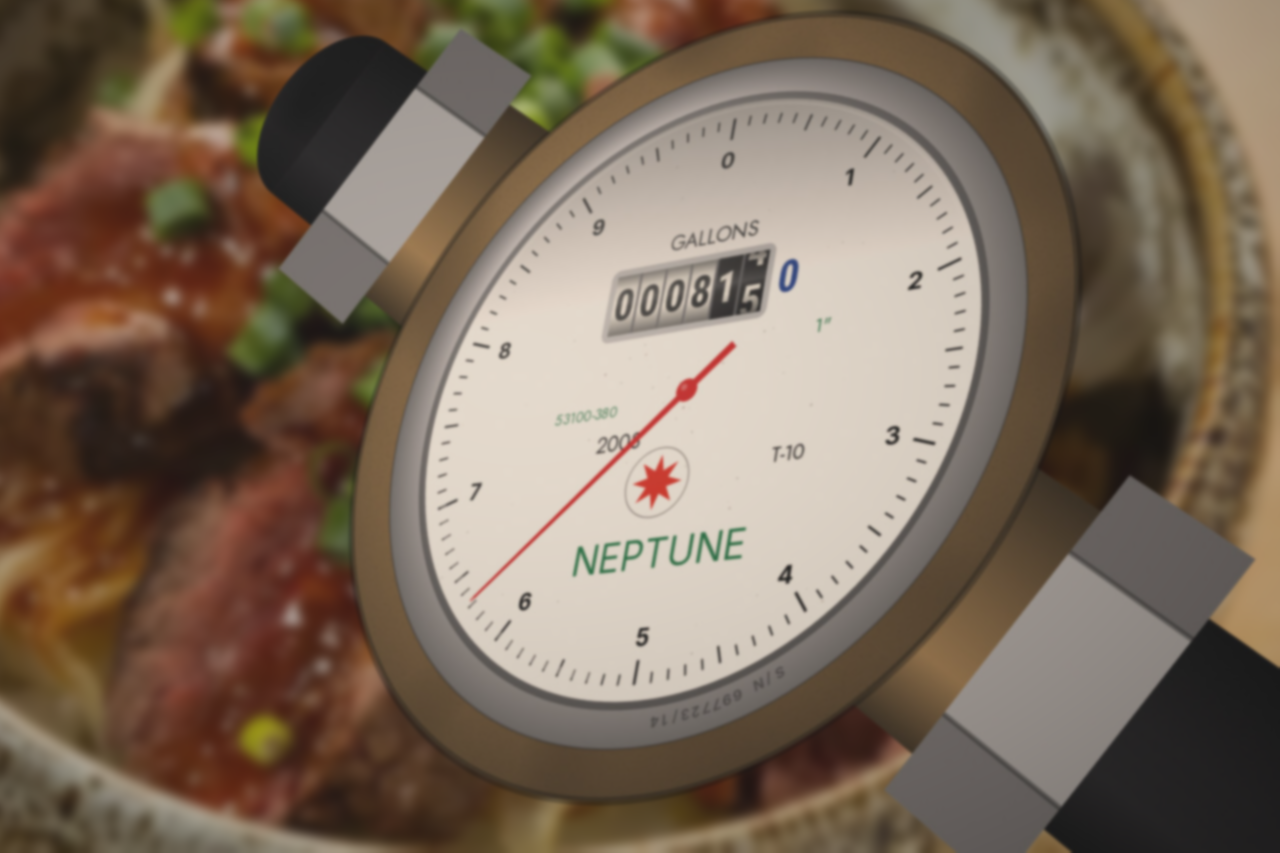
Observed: 8146.3 (gal)
